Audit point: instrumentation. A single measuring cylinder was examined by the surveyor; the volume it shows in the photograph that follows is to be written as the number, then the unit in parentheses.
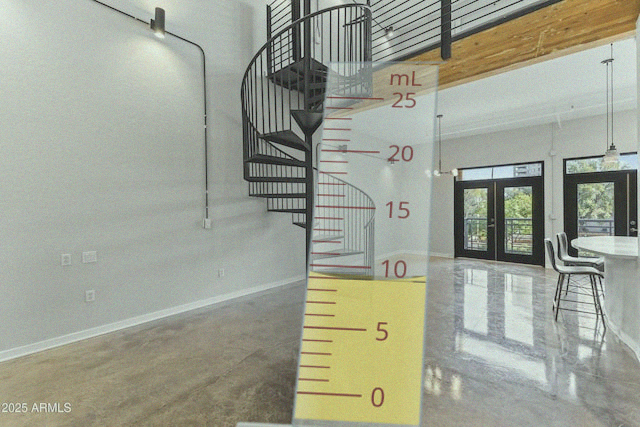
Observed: 9 (mL)
